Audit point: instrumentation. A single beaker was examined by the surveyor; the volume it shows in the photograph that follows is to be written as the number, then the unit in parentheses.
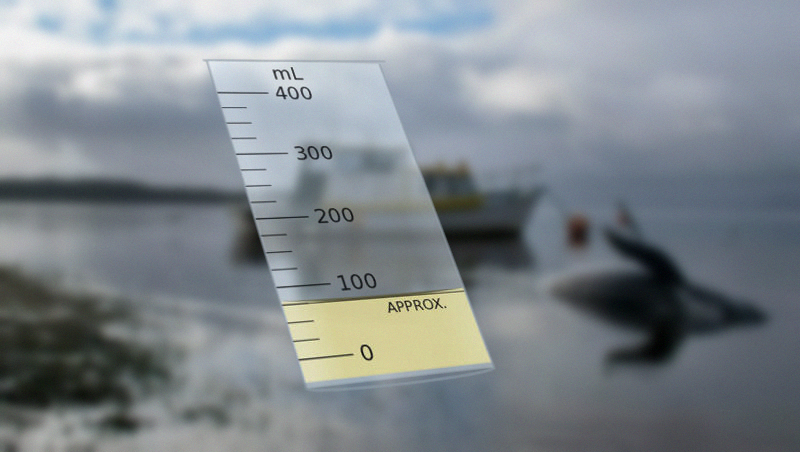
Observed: 75 (mL)
